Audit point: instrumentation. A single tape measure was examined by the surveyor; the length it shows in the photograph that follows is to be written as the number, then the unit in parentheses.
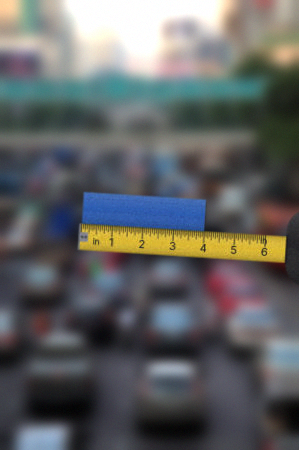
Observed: 4 (in)
